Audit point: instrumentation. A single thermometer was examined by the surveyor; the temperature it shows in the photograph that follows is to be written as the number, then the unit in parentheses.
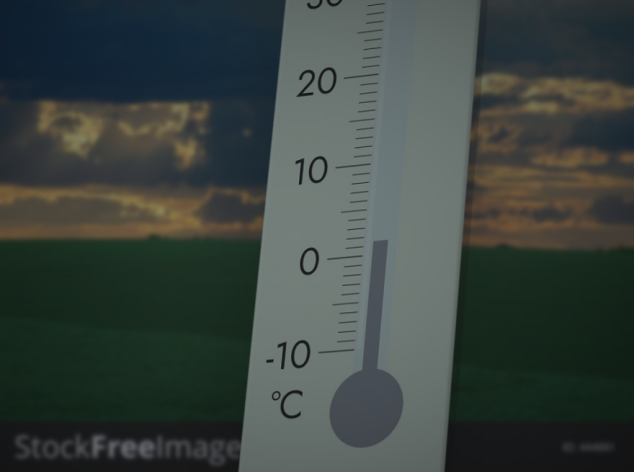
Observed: 1.5 (°C)
